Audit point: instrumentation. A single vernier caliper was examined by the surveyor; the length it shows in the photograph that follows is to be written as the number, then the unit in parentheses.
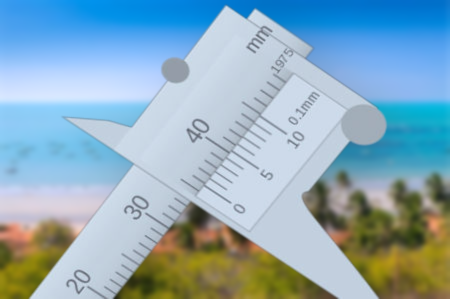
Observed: 35.8 (mm)
